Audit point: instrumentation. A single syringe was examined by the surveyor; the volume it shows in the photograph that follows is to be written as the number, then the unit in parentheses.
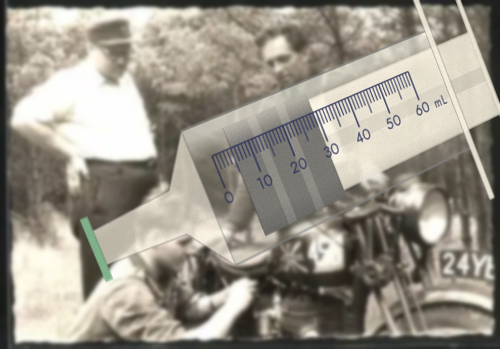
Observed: 5 (mL)
